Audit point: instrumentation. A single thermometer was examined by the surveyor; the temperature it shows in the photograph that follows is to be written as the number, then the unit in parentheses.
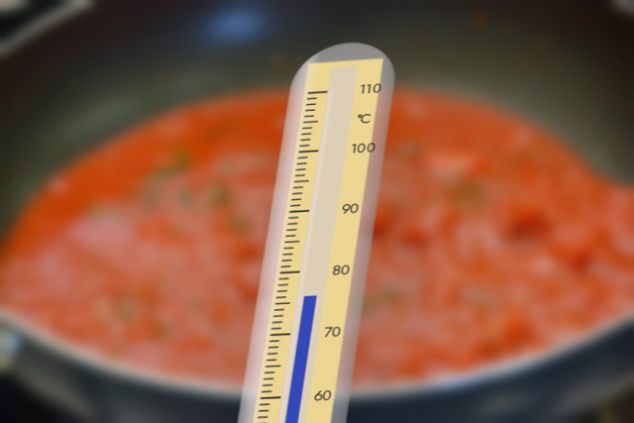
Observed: 76 (°C)
